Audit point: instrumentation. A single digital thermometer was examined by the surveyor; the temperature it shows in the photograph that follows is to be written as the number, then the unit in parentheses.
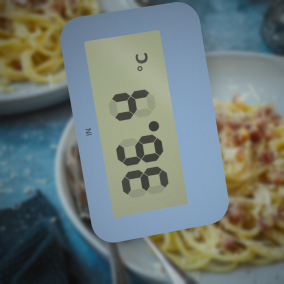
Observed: 36.4 (°C)
